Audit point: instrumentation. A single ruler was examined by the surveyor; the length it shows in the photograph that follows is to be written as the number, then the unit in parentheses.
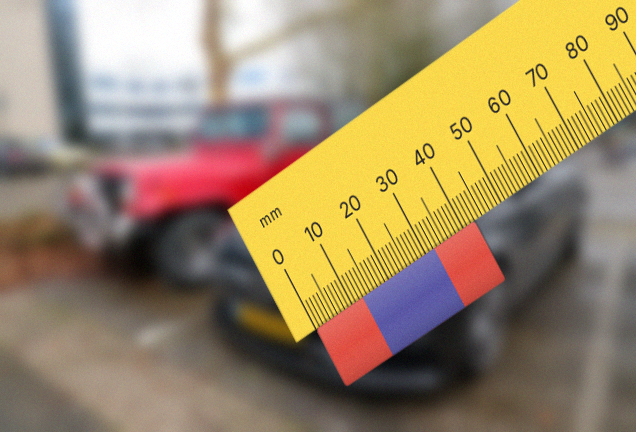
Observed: 43 (mm)
